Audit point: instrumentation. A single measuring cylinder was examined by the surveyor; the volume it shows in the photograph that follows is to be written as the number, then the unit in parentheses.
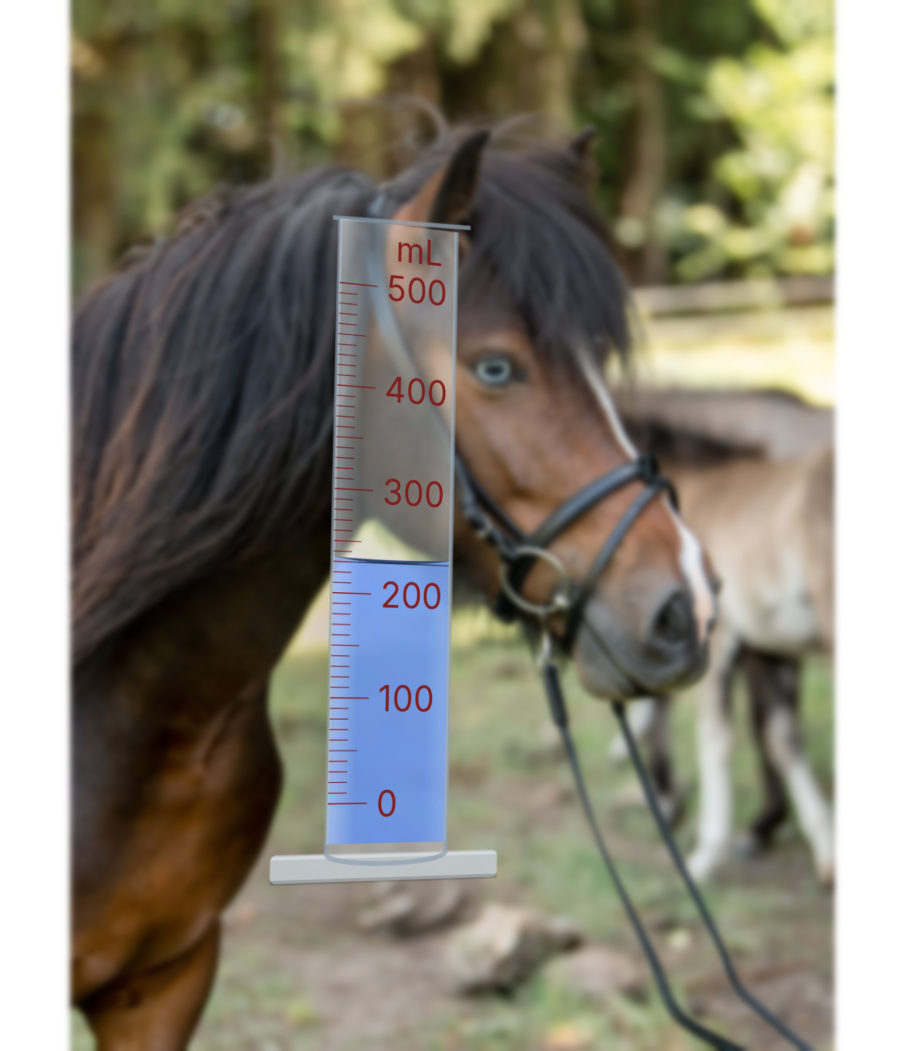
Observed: 230 (mL)
